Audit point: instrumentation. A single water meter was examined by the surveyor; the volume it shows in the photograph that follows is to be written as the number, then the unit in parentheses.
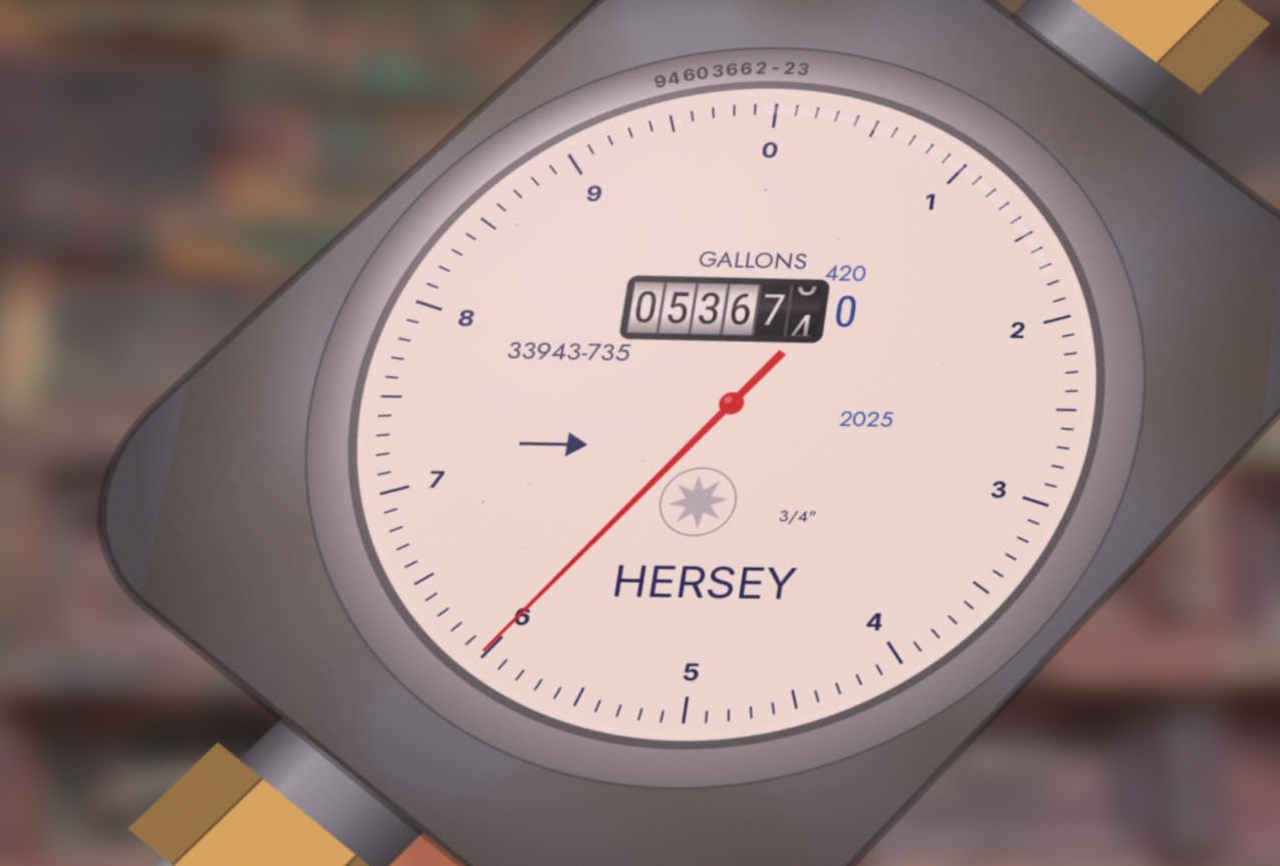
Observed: 536736.0 (gal)
